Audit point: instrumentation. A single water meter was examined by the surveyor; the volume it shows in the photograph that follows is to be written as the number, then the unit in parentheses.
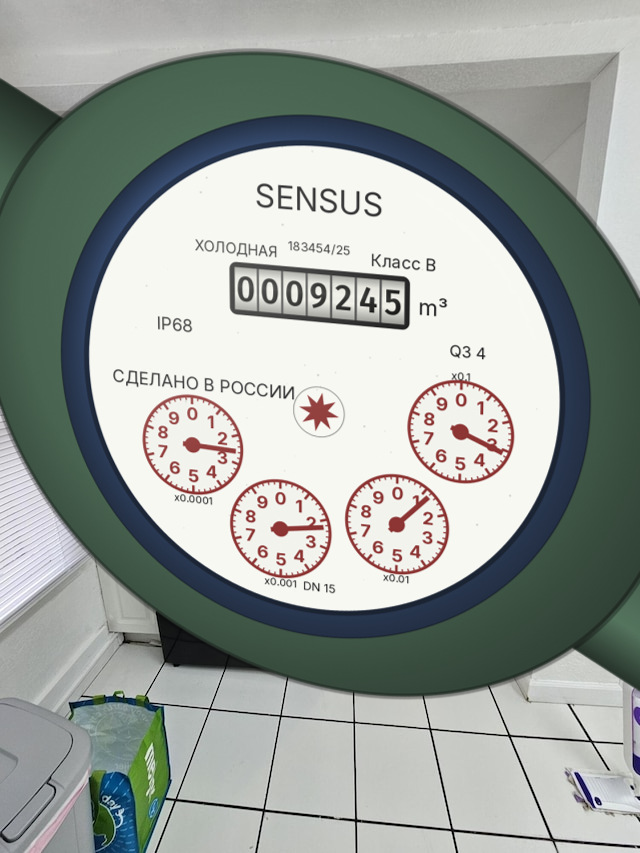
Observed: 9245.3122 (m³)
